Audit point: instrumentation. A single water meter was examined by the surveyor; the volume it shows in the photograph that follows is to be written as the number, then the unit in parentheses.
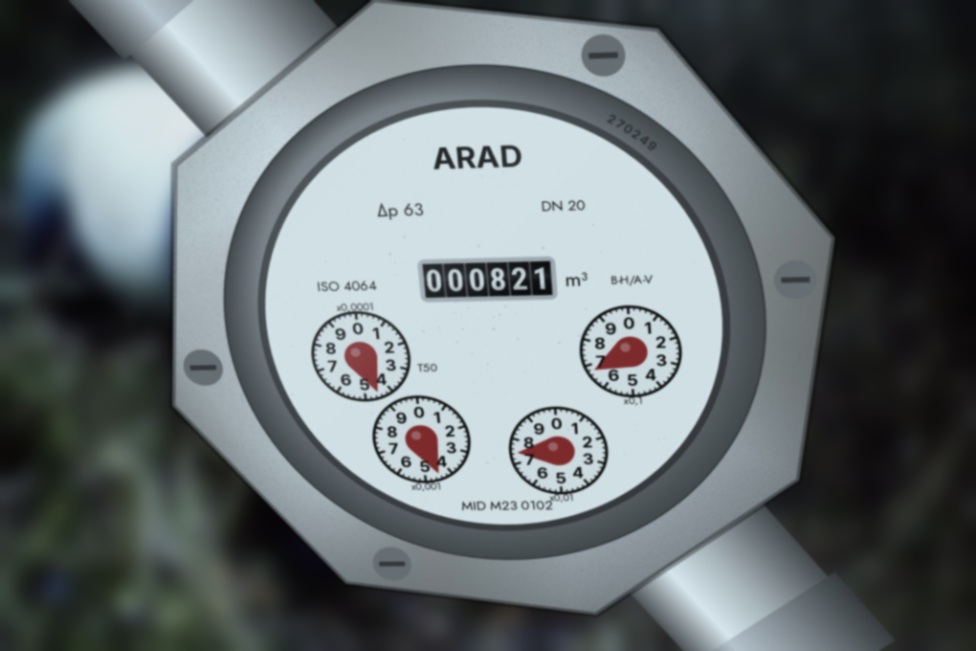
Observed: 821.6744 (m³)
